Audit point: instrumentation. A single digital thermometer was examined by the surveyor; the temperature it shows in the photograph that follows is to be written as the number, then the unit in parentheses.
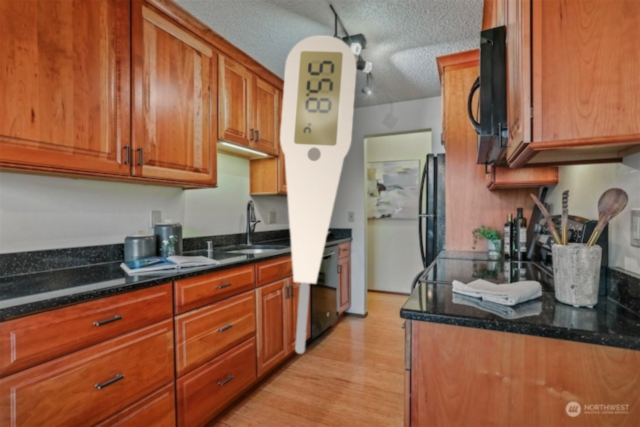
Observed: 55.8 (°C)
